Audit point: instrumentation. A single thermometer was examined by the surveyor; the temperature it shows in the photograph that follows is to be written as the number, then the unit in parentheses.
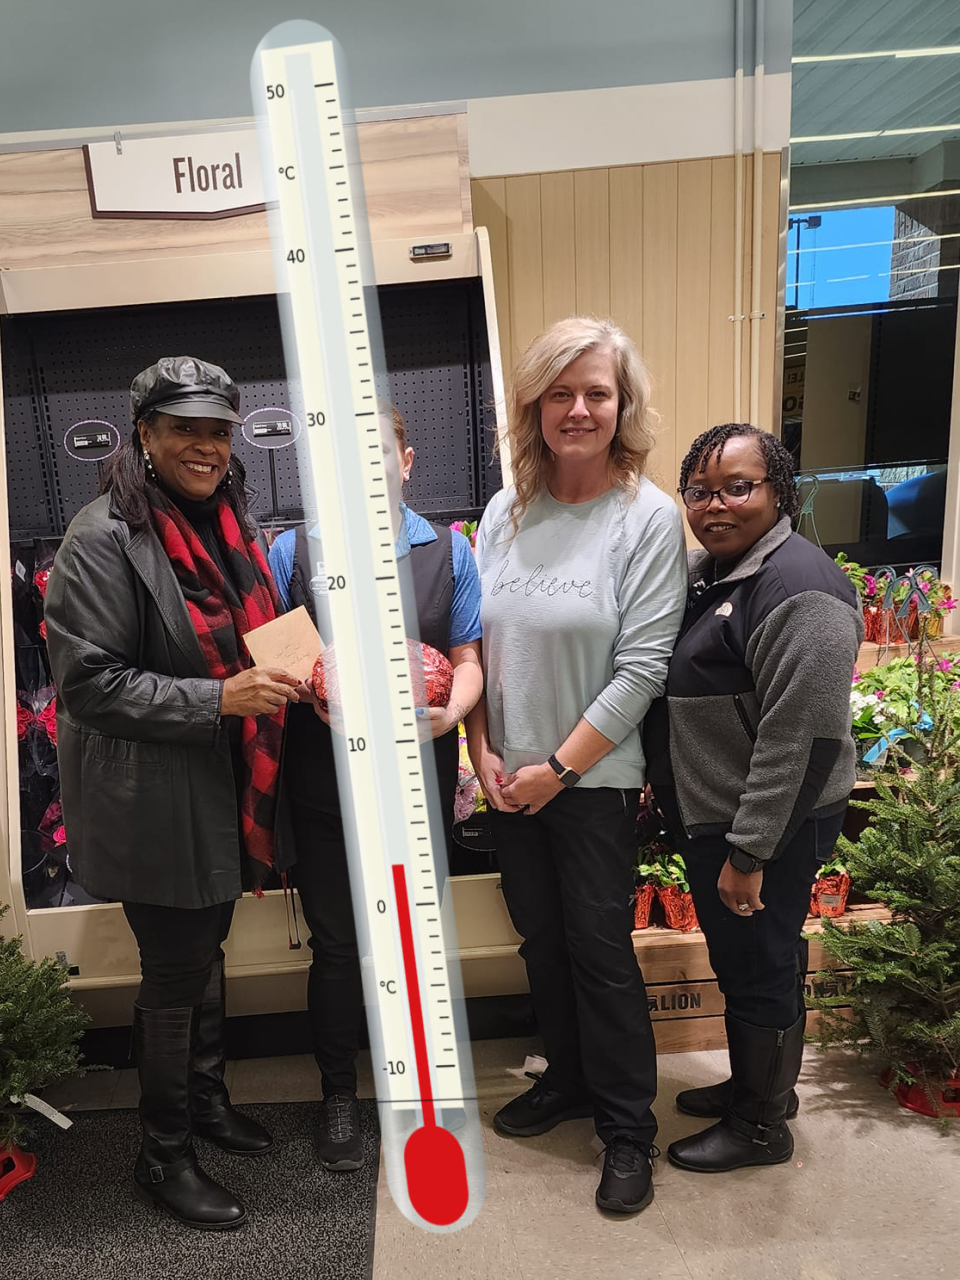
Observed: 2.5 (°C)
